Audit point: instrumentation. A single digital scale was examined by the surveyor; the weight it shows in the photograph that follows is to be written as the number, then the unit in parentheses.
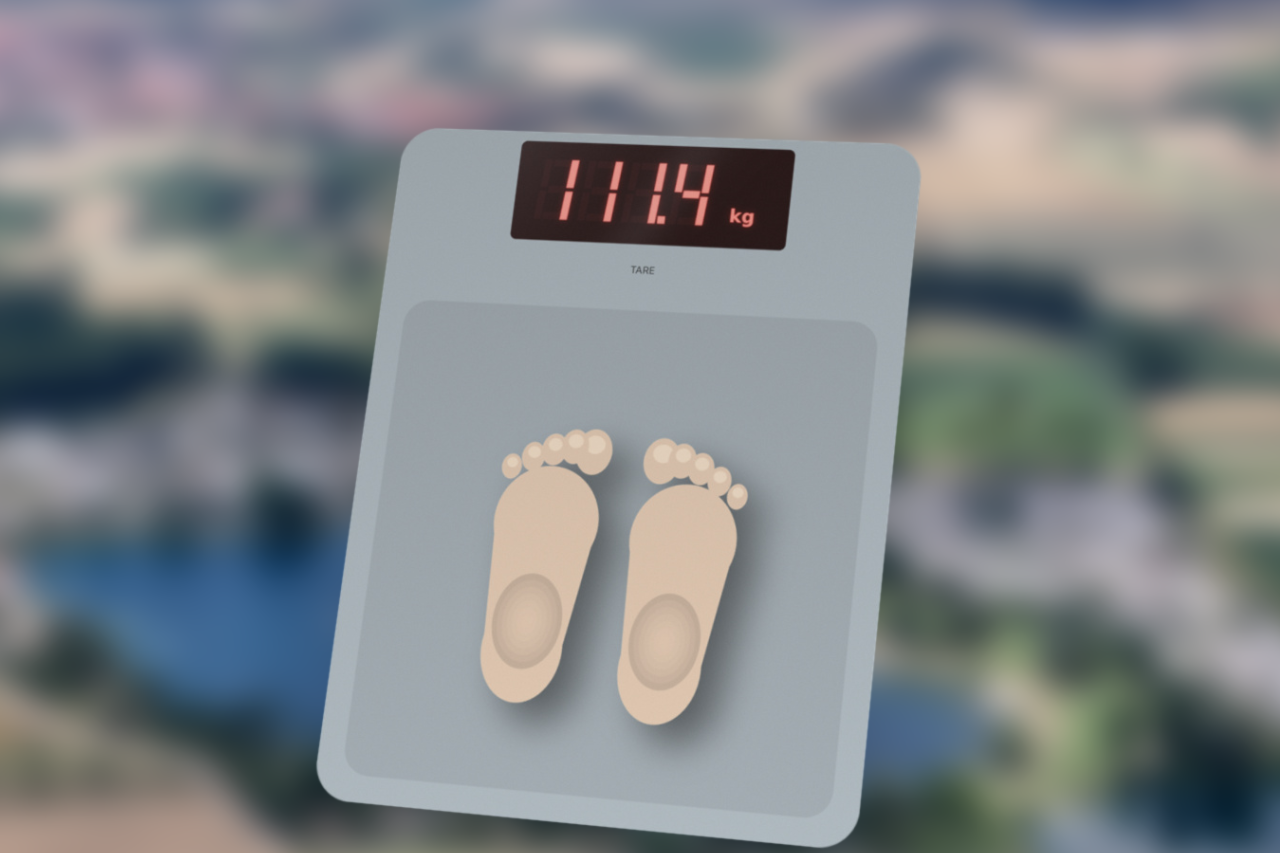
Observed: 111.4 (kg)
